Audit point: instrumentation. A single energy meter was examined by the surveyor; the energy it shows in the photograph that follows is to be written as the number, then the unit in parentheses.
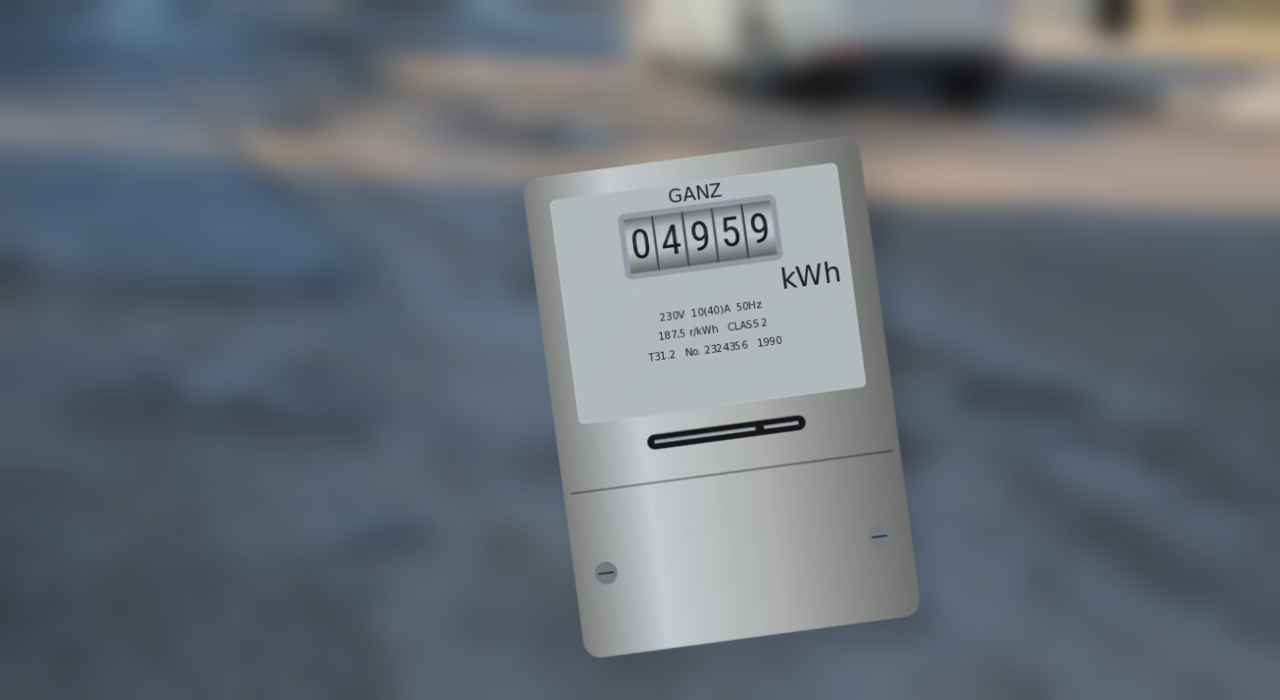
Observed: 4959 (kWh)
